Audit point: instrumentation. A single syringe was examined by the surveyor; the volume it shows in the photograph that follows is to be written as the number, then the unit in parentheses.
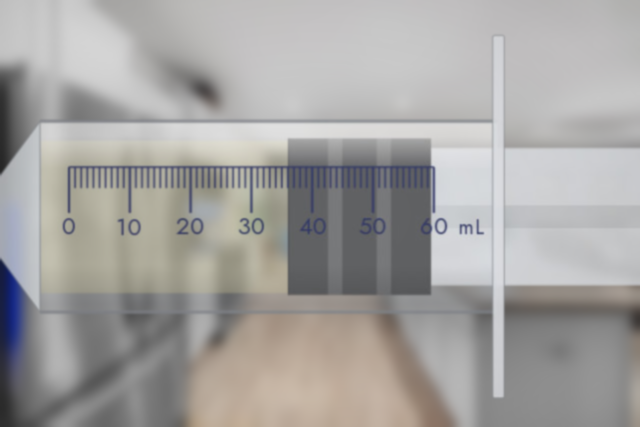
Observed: 36 (mL)
